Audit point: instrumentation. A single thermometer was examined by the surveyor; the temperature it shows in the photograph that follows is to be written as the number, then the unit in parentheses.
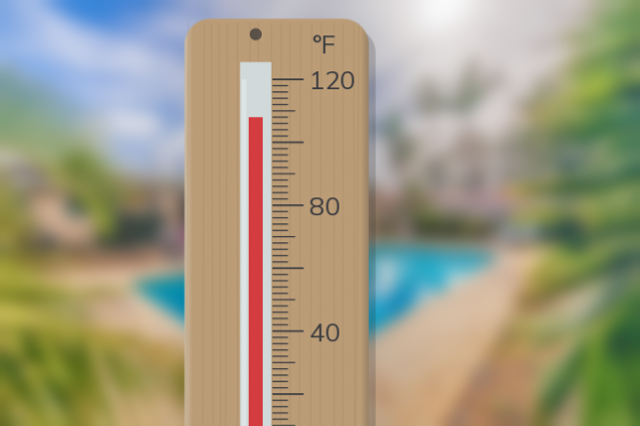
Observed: 108 (°F)
